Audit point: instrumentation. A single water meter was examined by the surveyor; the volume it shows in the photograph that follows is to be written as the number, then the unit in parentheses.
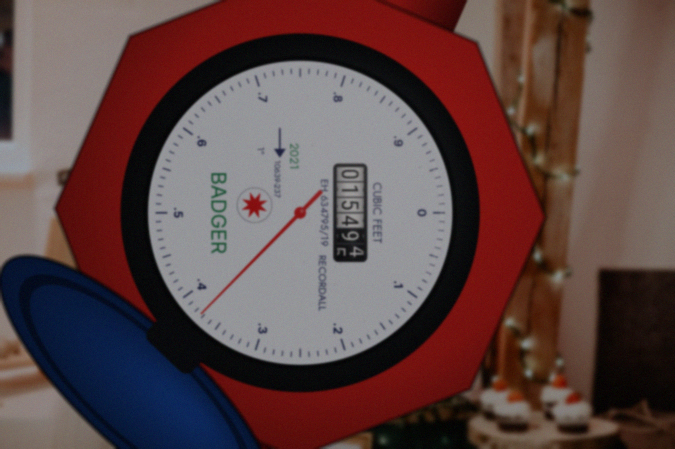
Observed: 15494.37 (ft³)
